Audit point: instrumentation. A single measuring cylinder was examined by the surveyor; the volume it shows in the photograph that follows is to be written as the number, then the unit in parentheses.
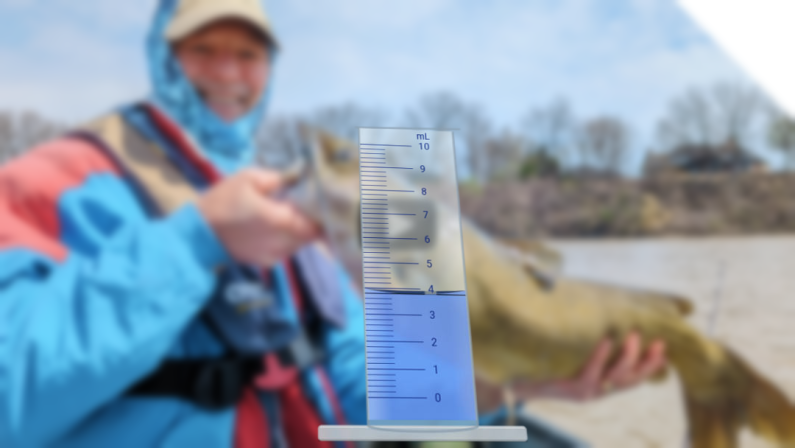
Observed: 3.8 (mL)
